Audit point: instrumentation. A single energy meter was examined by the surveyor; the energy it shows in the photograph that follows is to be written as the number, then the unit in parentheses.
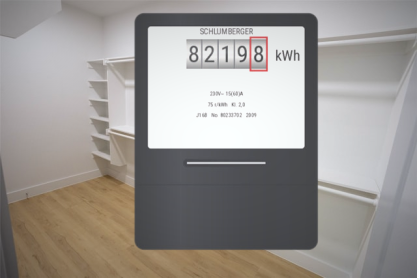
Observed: 8219.8 (kWh)
